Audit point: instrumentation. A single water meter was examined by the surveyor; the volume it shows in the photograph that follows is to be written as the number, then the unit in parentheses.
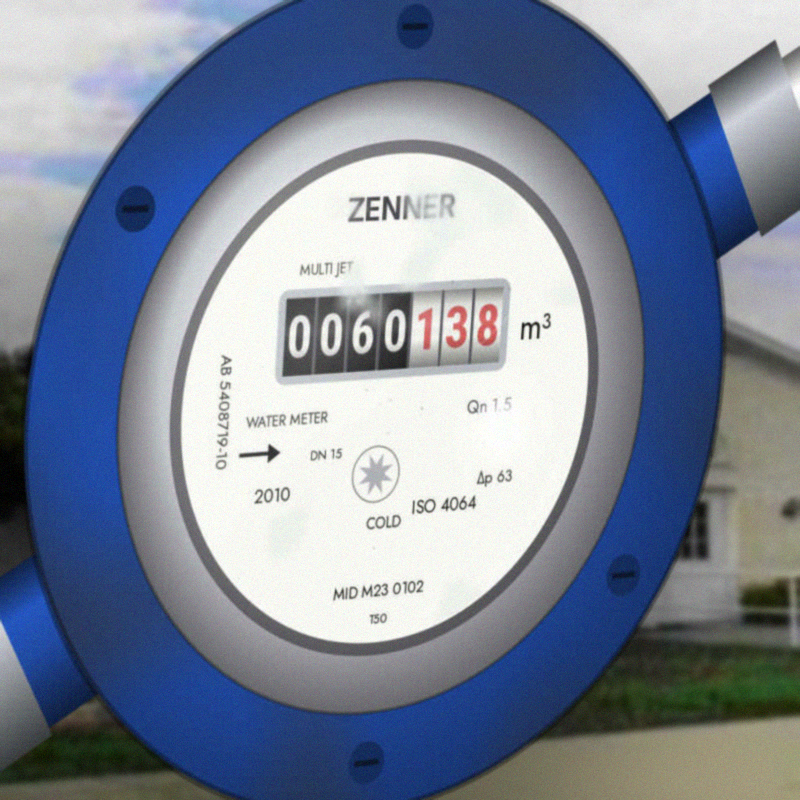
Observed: 60.138 (m³)
